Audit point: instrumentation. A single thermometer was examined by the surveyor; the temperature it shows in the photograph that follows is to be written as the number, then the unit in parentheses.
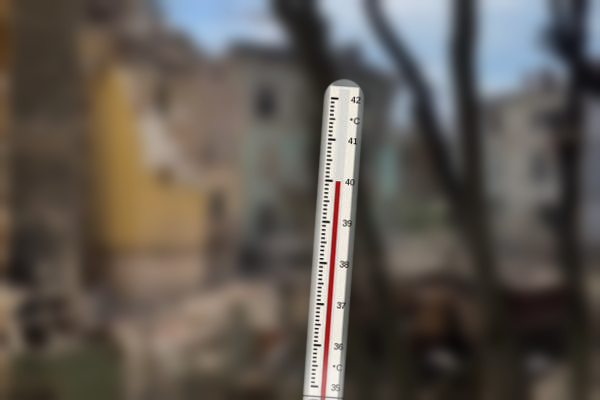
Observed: 40 (°C)
